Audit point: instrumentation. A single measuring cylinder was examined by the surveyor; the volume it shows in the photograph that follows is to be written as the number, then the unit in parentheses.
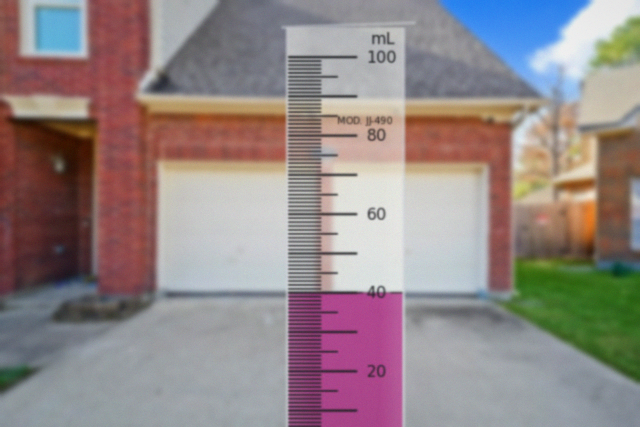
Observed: 40 (mL)
